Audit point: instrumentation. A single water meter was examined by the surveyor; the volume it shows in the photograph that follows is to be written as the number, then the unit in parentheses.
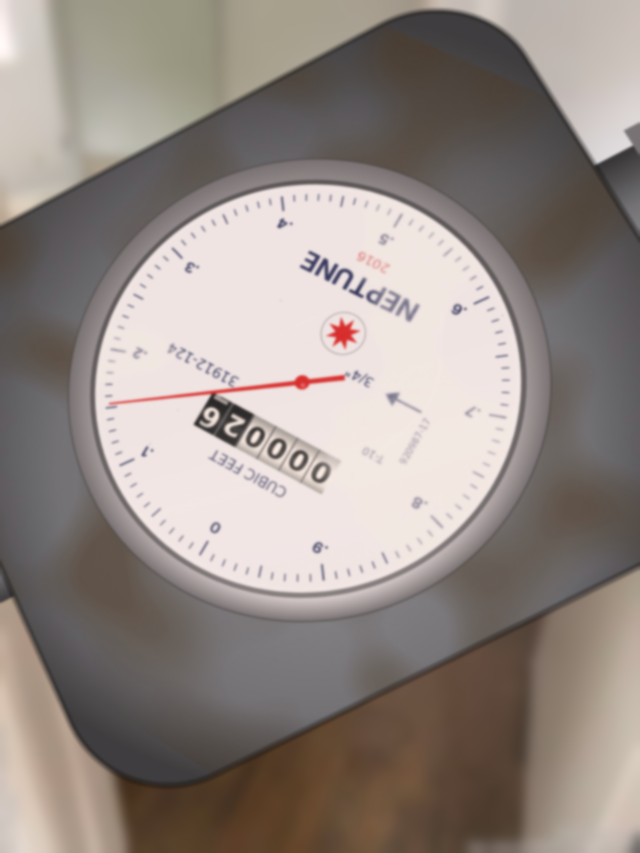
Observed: 26.15 (ft³)
